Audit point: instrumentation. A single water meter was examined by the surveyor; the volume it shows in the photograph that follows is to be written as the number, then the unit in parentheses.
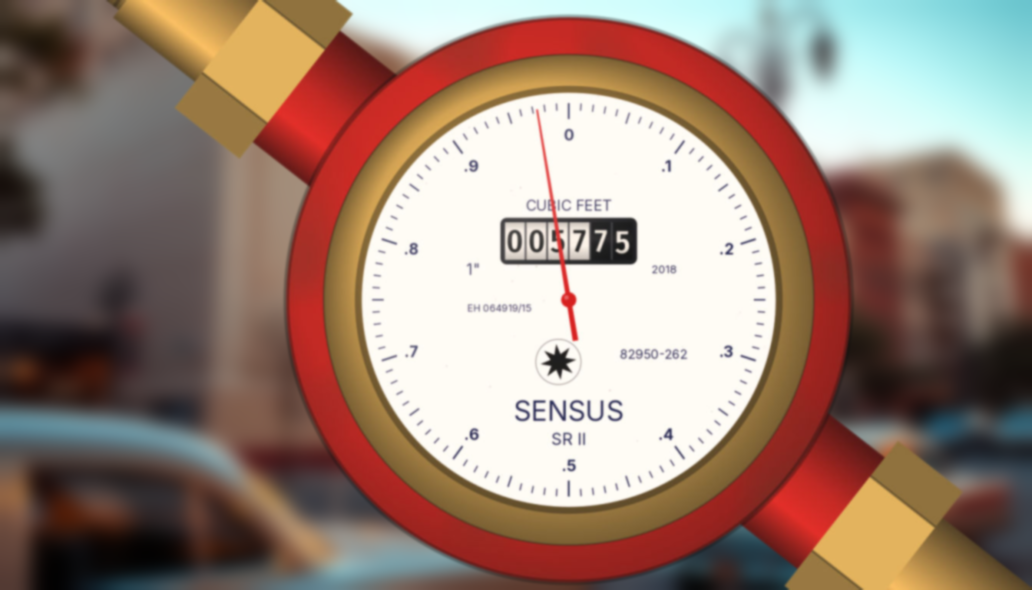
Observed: 5774.97 (ft³)
